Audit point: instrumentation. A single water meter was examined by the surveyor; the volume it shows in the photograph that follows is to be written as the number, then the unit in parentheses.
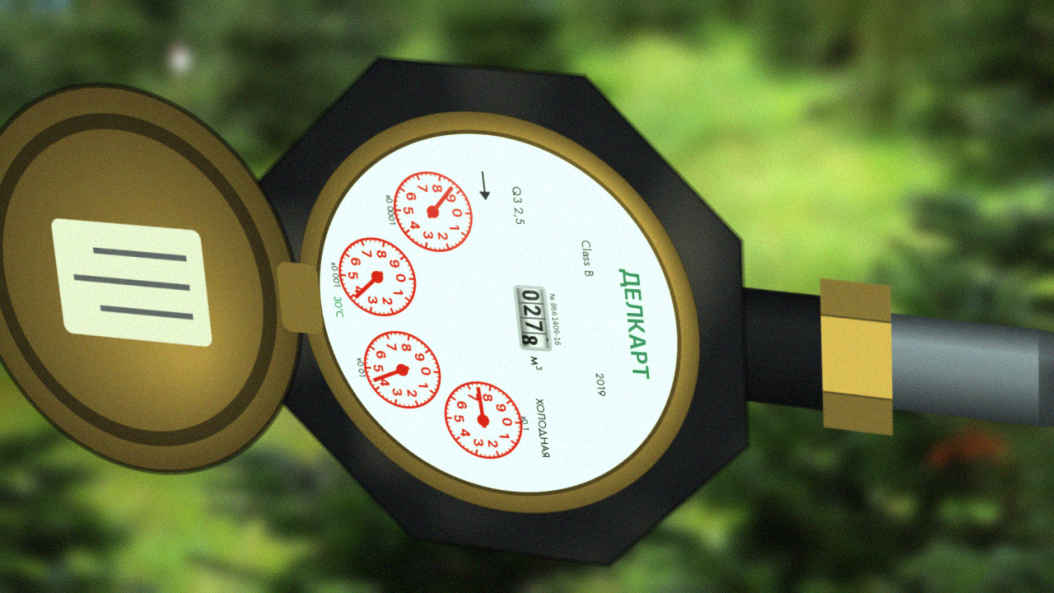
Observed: 277.7438 (m³)
